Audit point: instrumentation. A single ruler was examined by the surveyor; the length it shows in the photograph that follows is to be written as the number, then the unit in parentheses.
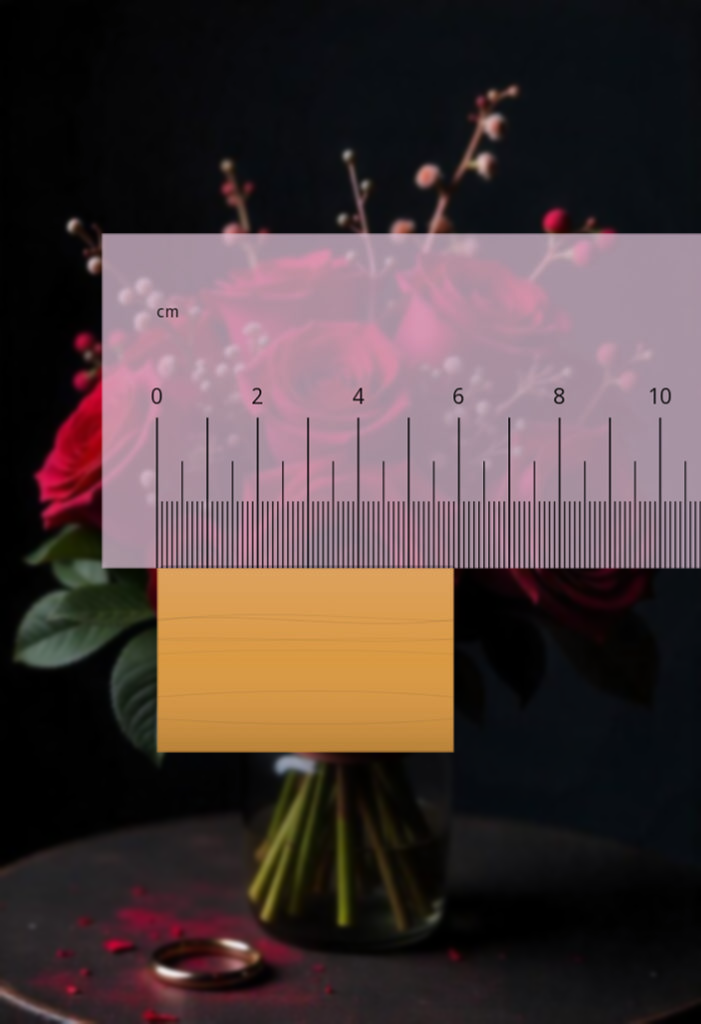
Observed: 5.9 (cm)
